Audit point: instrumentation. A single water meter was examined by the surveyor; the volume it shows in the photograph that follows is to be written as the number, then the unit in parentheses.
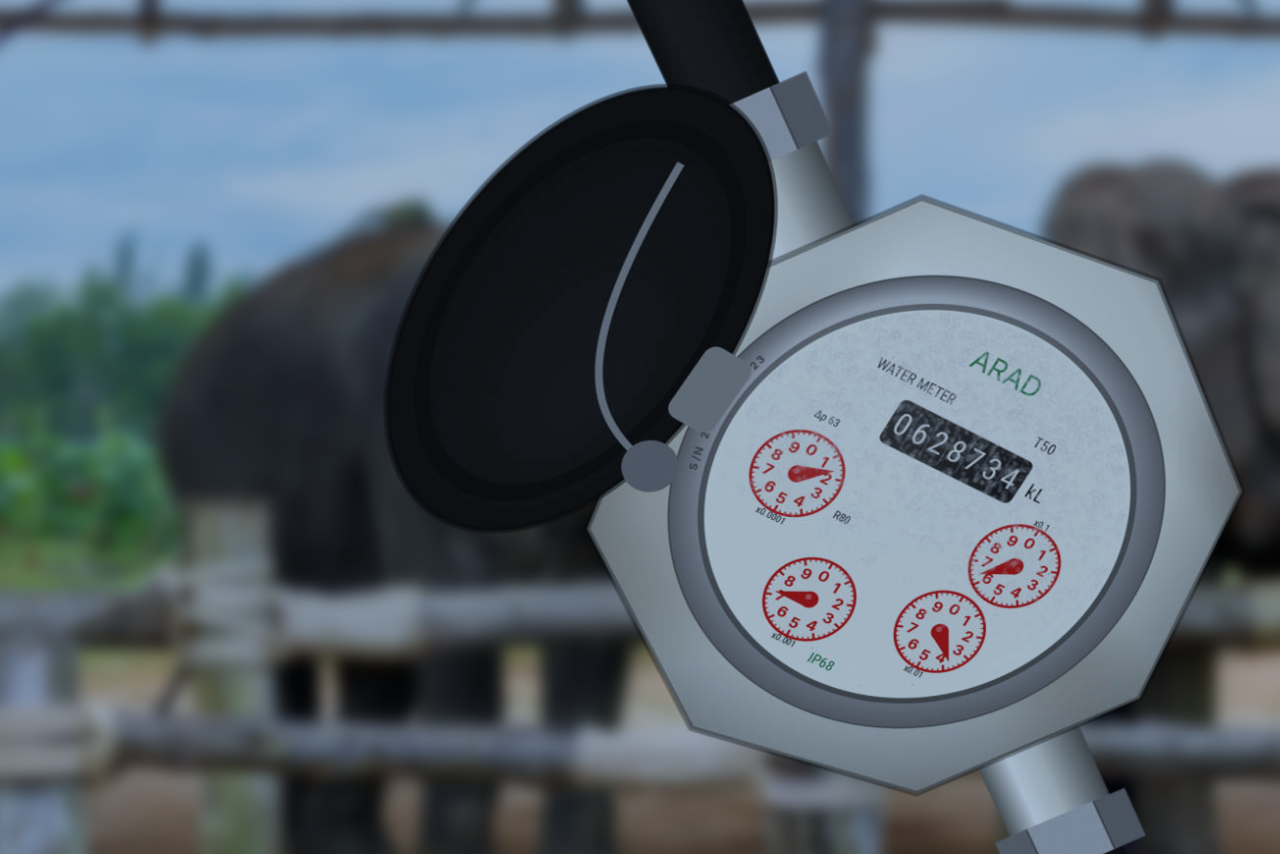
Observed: 628734.6371 (kL)
